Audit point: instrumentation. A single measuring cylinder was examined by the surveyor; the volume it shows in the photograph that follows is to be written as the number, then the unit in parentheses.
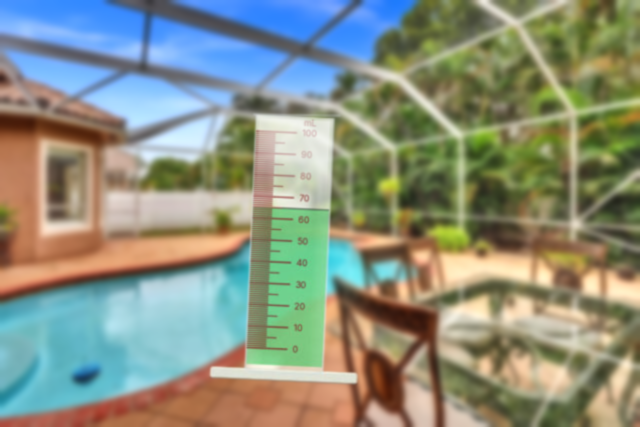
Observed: 65 (mL)
